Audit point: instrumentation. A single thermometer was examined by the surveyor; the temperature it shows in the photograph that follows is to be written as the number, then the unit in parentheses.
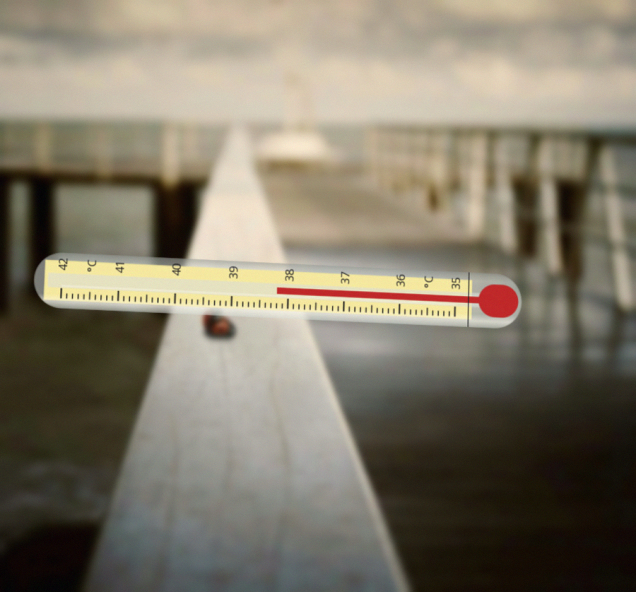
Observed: 38.2 (°C)
